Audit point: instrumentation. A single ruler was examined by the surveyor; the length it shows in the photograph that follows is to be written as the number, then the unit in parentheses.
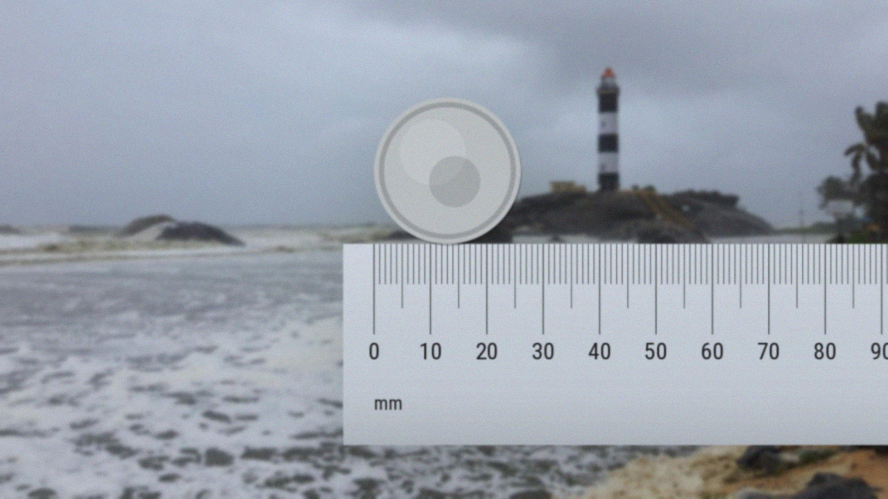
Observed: 26 (mm)
